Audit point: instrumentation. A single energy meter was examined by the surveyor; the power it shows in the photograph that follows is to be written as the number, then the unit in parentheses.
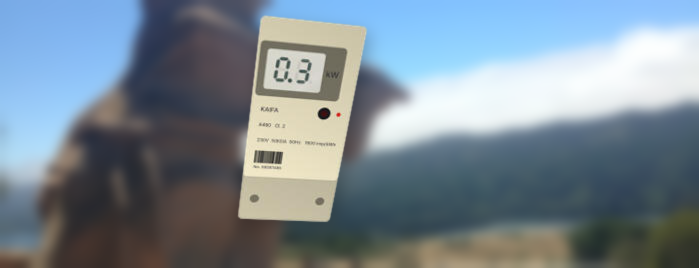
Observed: 0.3 (kW)
